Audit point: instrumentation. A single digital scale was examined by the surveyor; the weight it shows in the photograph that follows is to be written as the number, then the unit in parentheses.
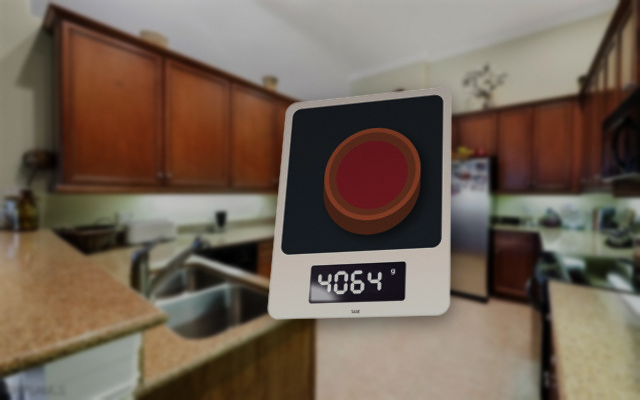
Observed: 4064 (g)
